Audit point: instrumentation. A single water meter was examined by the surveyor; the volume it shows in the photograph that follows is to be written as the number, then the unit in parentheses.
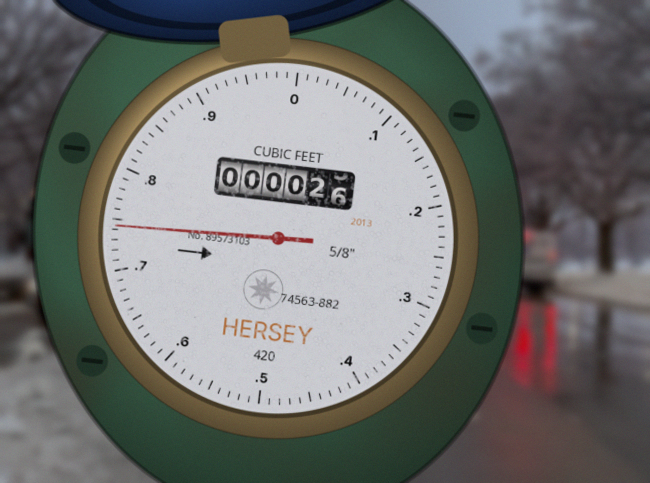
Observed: 25.74 (ft³)
